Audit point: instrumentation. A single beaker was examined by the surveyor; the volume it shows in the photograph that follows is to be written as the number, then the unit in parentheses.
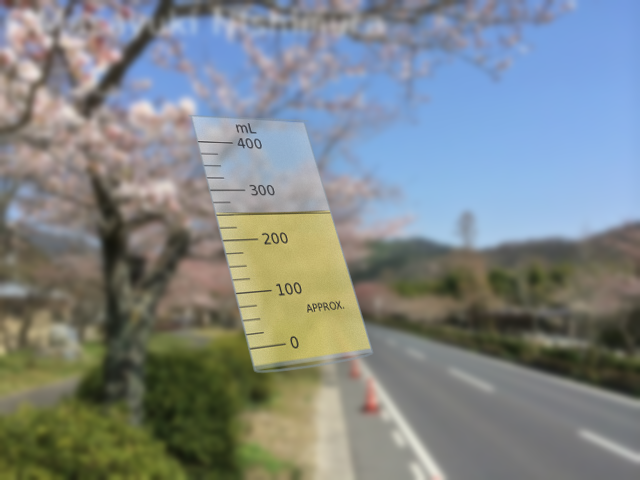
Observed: 250 (mL)
